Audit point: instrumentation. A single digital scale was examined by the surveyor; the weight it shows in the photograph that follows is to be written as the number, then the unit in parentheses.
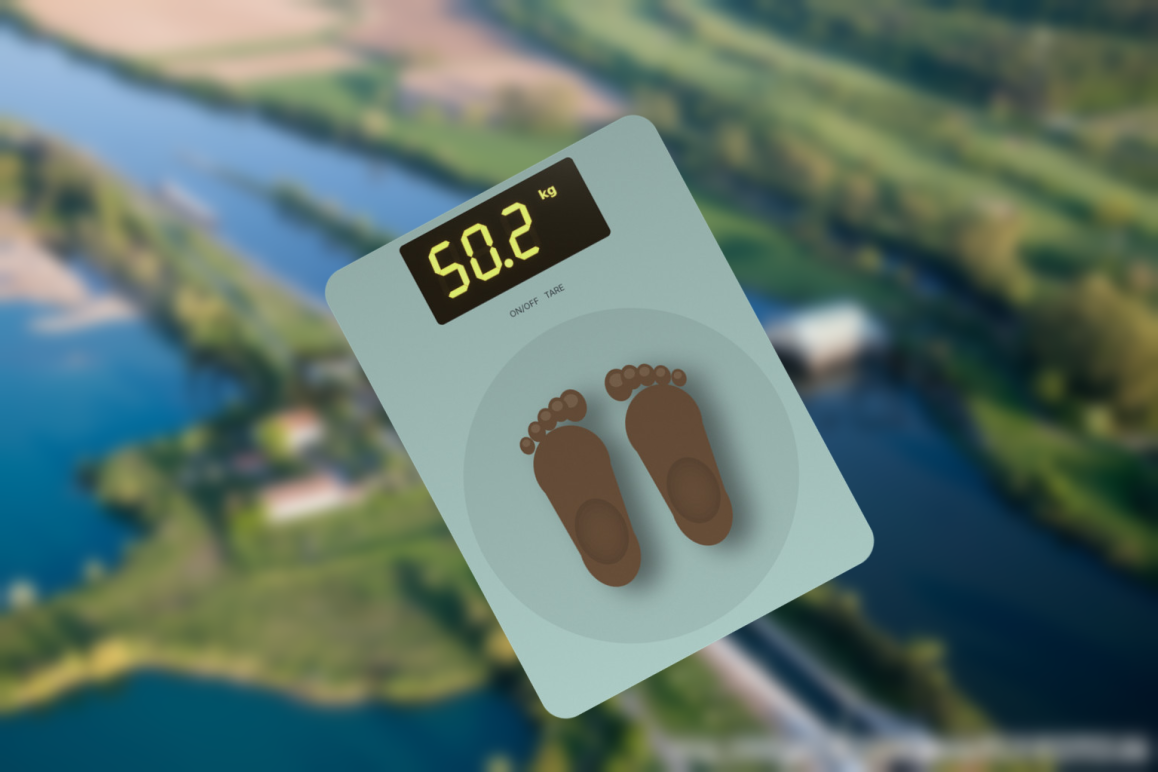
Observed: 50.2 (kg)
